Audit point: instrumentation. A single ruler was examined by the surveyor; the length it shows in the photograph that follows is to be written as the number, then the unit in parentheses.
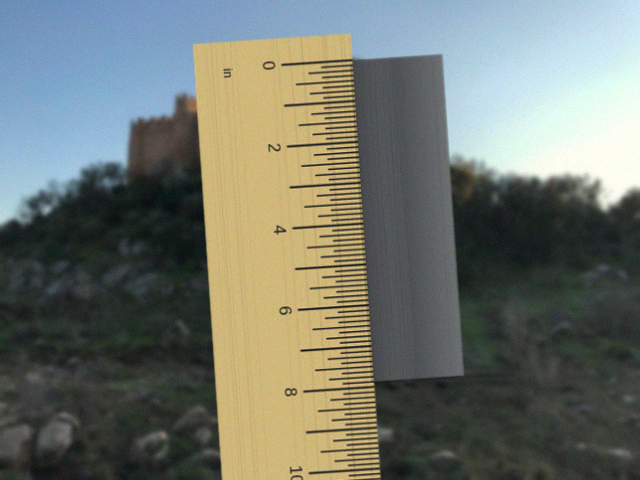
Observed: 7.875 (in)
